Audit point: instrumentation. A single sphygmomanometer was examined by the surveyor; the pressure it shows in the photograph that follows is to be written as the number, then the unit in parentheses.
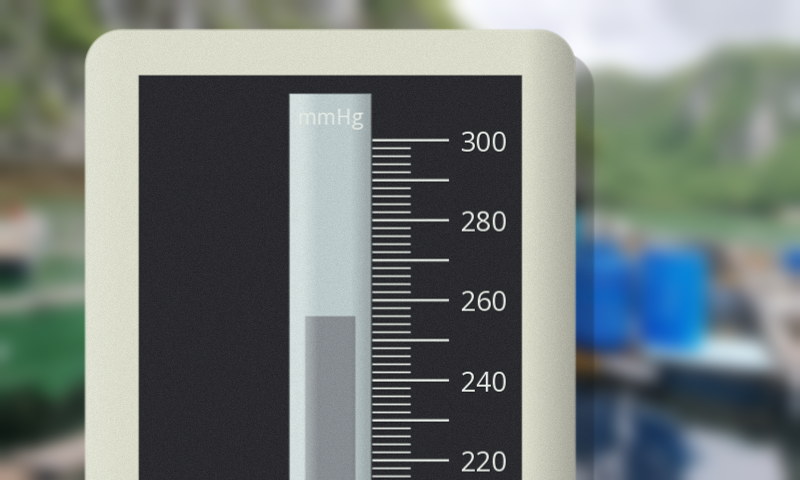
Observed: 256 (mmHg)
